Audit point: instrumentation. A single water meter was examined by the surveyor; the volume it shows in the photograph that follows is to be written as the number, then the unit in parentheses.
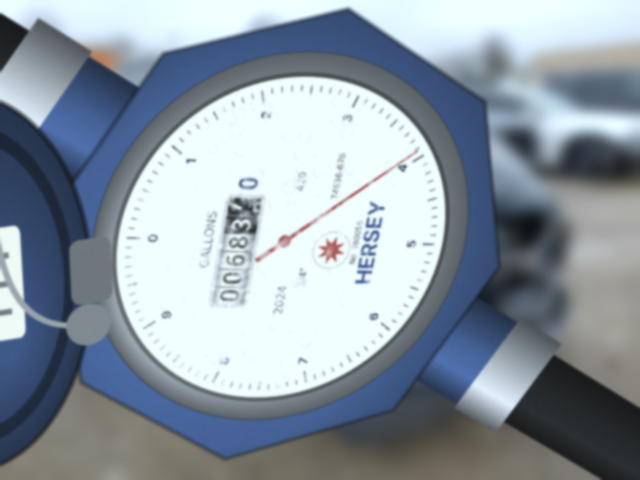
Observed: 68373.9 (gal)
